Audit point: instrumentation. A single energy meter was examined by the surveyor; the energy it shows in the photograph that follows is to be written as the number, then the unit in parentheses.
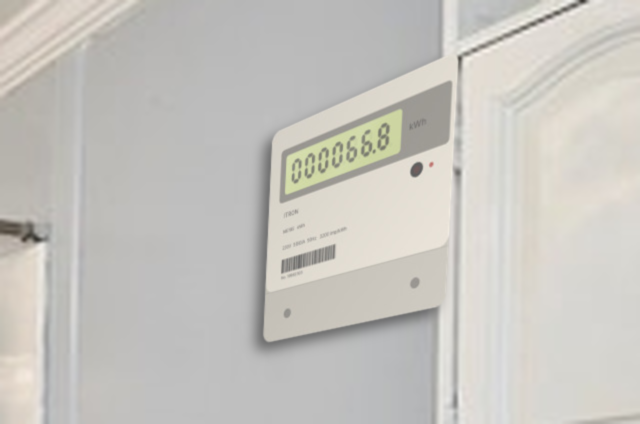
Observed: 66.8 (kWh)
